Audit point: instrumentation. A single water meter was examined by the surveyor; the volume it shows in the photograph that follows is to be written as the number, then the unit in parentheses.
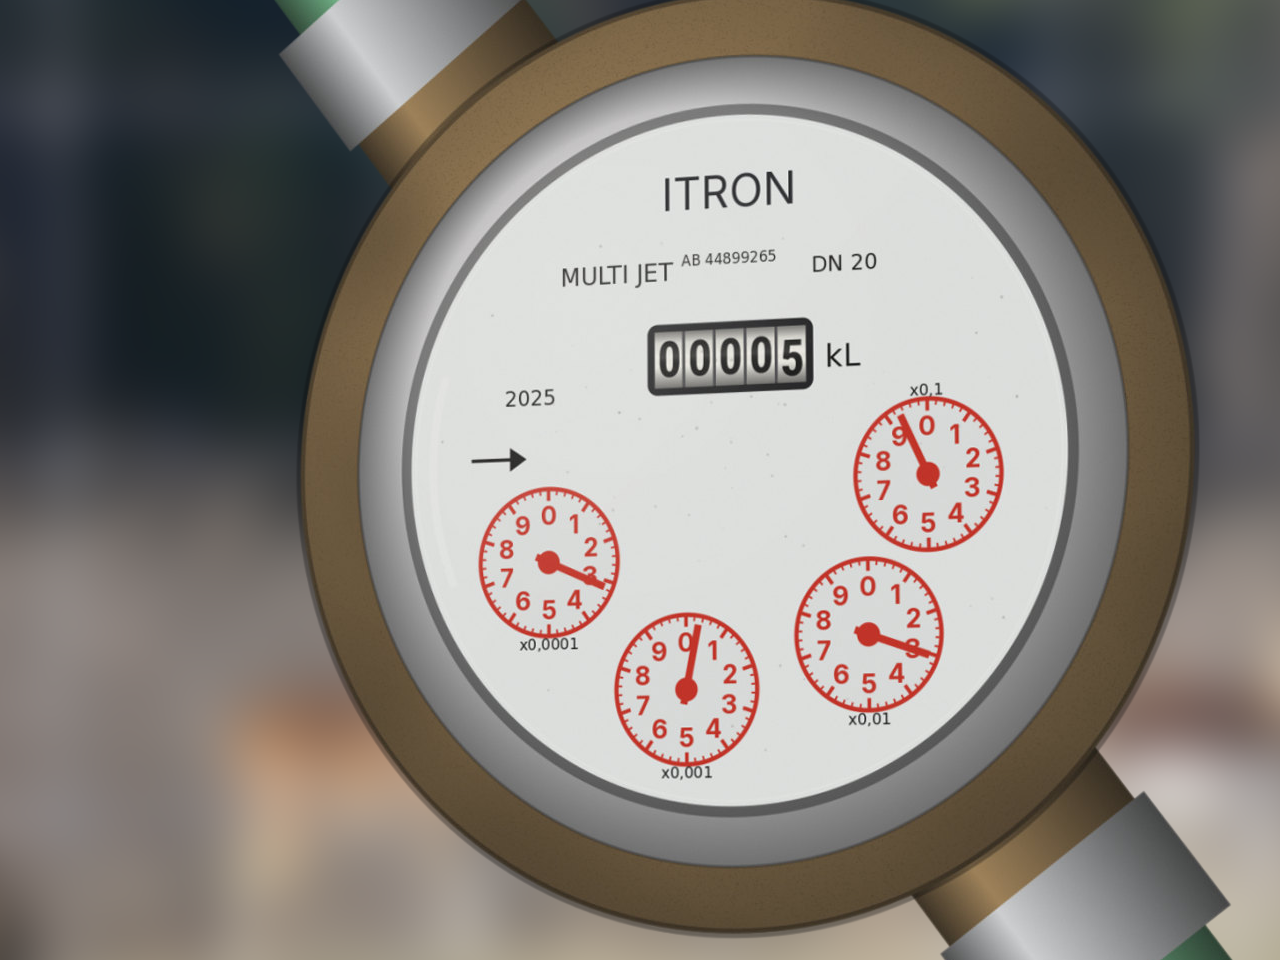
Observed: 4.9303 (kL)
